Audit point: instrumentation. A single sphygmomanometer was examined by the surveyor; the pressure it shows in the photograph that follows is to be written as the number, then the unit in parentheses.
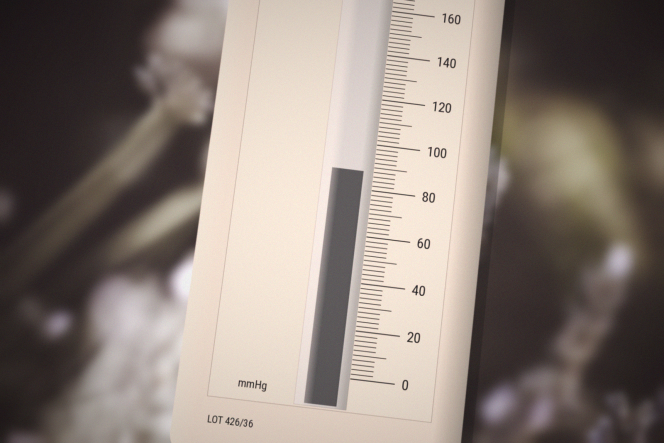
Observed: 88 (mmHg)
